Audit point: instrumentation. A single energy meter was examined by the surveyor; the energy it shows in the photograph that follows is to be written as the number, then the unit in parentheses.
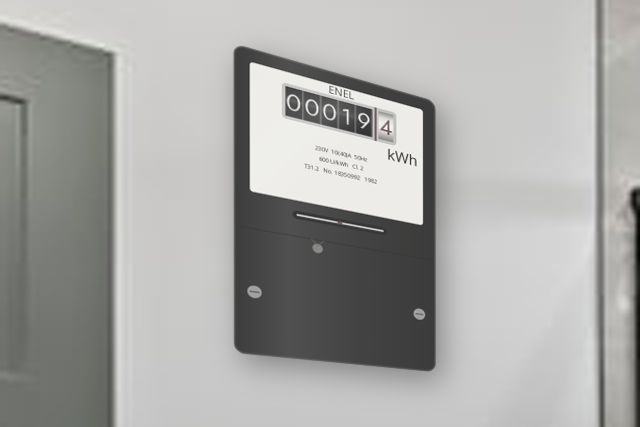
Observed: 19.4 (kWh)
